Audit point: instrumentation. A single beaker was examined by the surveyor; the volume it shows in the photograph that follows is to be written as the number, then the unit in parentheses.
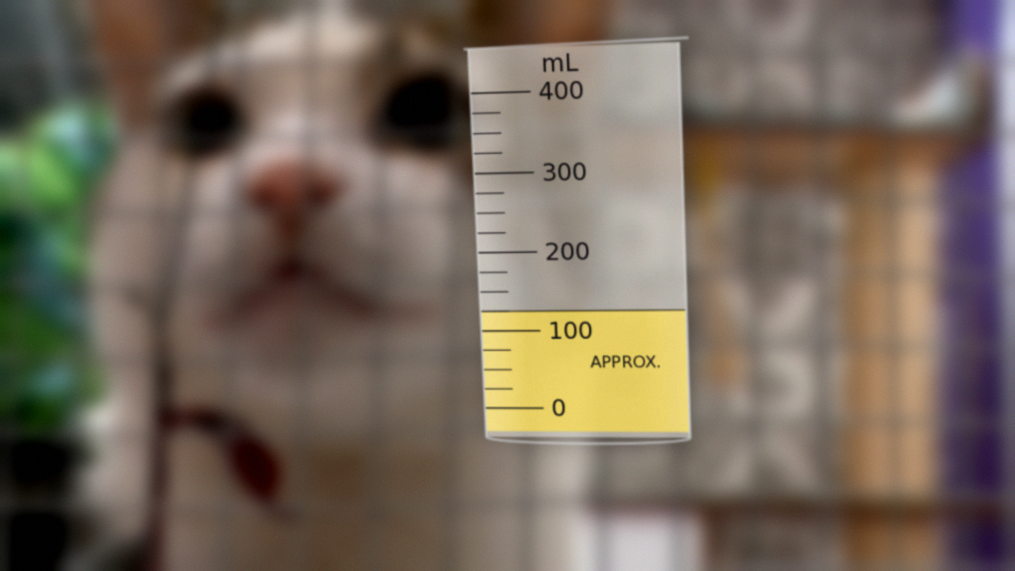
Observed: 125 (mL)
